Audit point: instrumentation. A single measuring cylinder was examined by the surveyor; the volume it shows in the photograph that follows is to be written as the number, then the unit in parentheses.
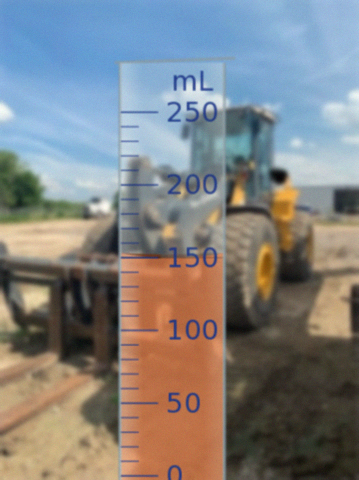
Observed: 150 (mL)
